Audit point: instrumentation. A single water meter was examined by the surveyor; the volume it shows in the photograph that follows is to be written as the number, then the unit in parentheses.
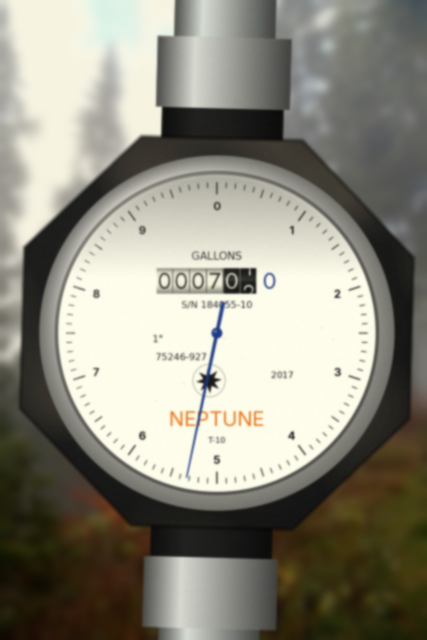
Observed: 7015.3 (gal)
